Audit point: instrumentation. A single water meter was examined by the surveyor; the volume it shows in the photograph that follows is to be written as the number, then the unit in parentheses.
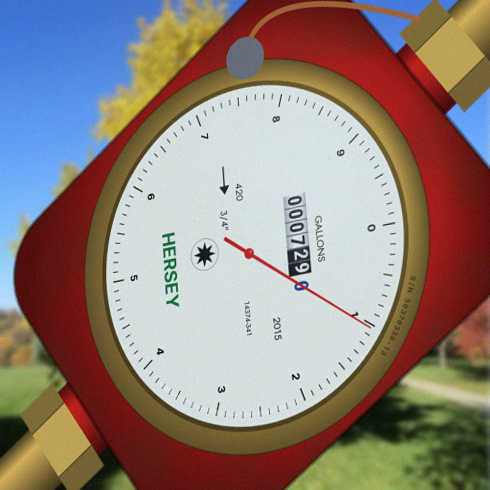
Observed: 7291.0 (gal)
